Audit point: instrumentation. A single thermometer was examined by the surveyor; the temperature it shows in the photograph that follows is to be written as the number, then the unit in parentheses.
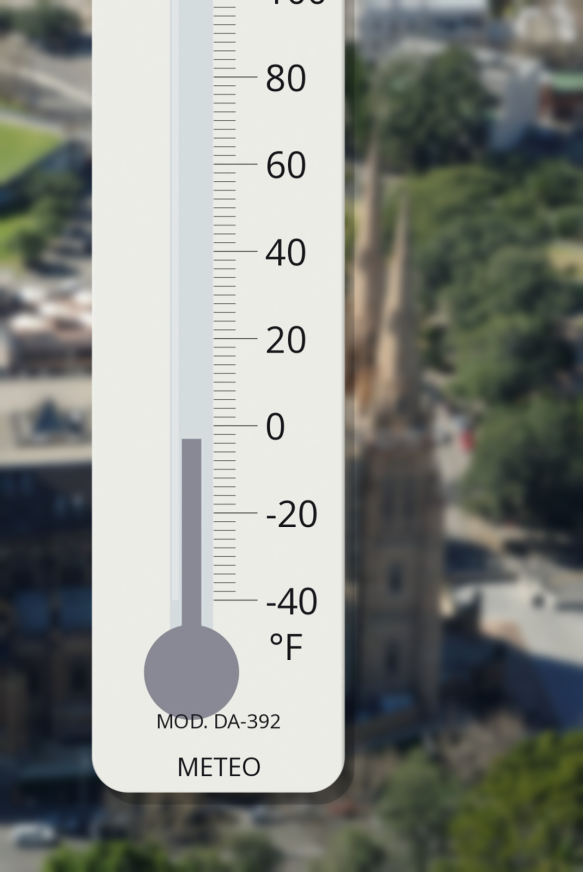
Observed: -3 (°F)
